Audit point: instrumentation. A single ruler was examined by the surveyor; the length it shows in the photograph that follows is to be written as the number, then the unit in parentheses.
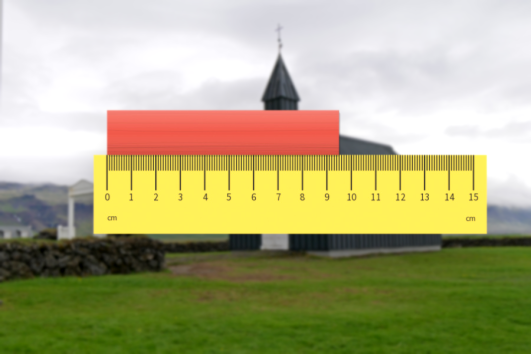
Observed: 9.5 (cm)
